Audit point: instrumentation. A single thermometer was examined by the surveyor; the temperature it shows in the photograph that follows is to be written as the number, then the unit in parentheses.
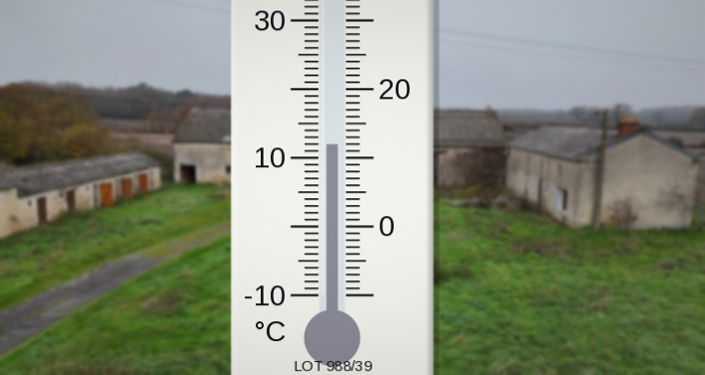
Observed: 12 (°C)
